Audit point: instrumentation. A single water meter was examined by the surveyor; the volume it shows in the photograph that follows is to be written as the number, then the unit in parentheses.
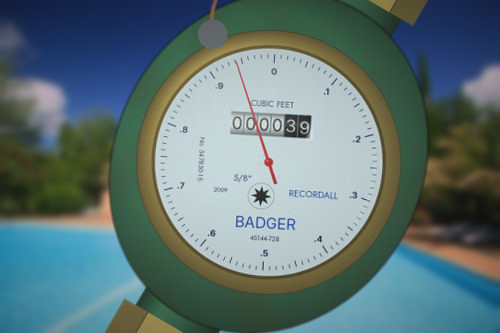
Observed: 38.94 (ft³)
